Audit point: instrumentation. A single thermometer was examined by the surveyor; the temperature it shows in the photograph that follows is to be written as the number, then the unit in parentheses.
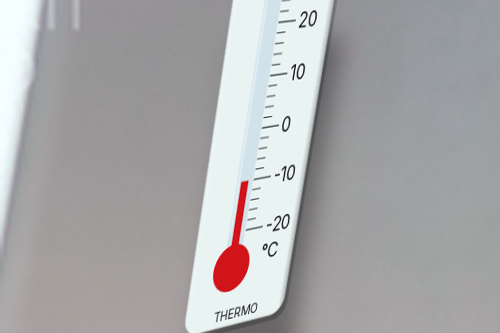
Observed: -10 (°C)
